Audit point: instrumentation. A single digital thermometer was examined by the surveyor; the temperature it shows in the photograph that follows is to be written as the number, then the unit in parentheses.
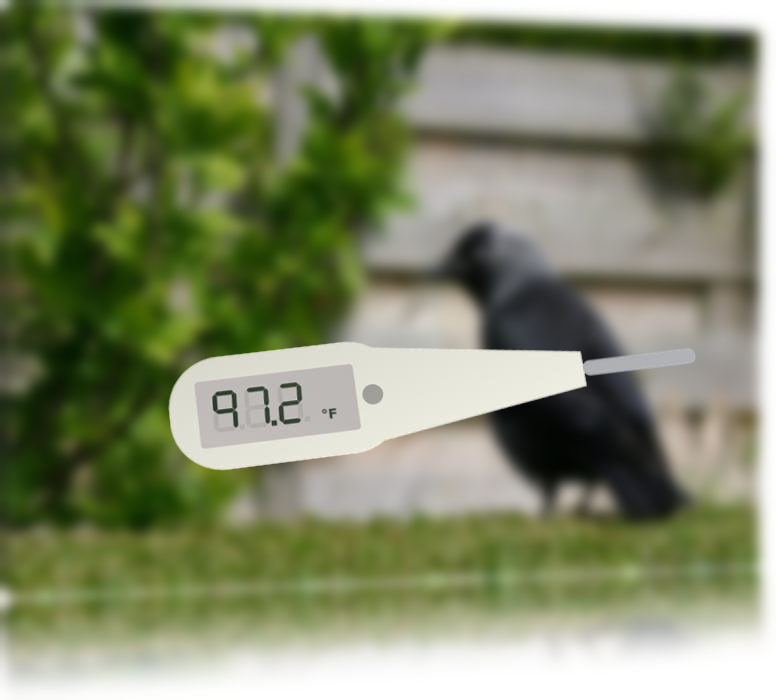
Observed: 97.2 (°F)
